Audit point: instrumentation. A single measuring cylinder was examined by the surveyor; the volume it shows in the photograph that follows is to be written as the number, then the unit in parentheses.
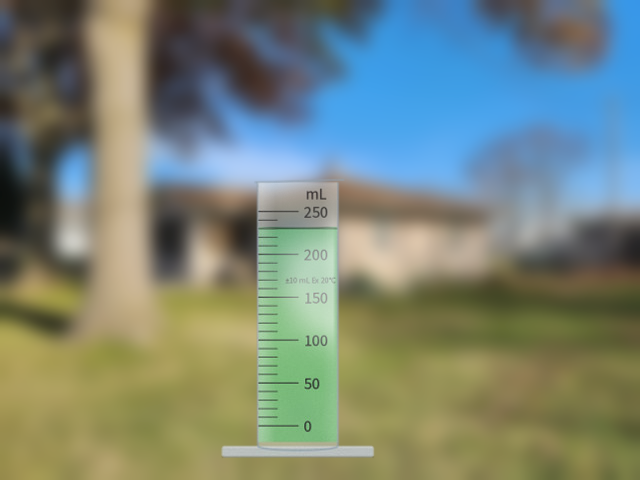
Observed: 230 (mL)
